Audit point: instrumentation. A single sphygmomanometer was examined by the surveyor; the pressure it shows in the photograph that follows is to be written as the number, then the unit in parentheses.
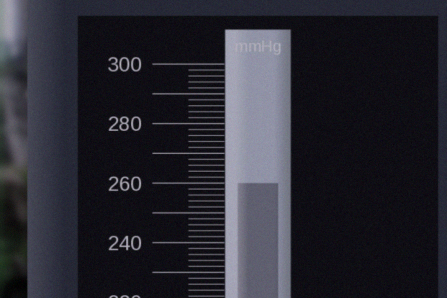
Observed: 260 (mmHg)
